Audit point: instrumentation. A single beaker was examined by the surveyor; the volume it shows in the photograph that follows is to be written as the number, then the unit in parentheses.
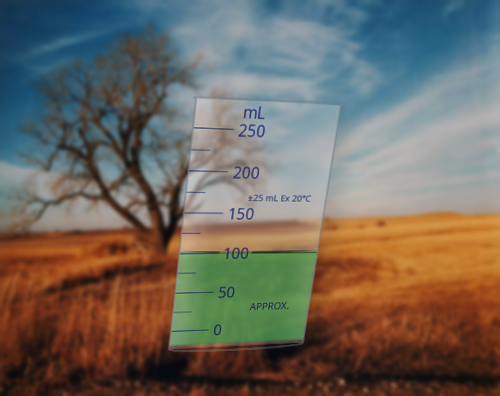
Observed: 100 (mL)
